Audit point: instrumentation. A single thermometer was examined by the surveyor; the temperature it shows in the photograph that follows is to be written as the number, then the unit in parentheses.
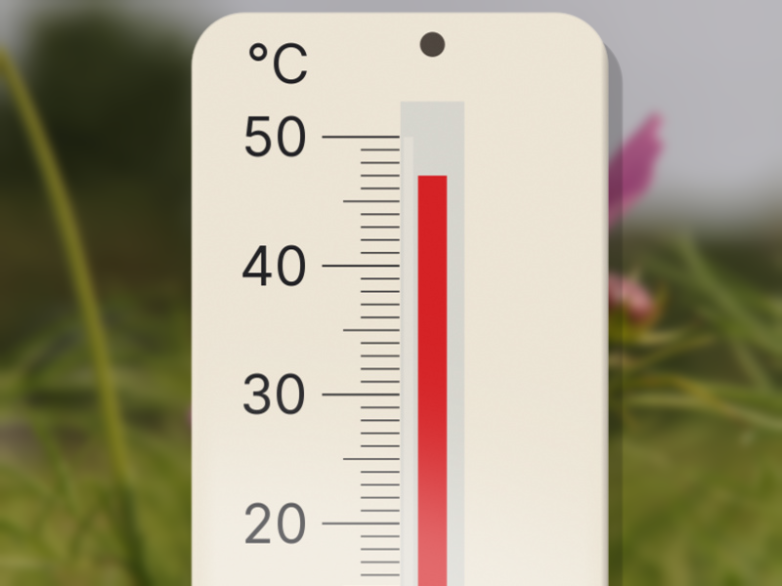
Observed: 47 (°C)
